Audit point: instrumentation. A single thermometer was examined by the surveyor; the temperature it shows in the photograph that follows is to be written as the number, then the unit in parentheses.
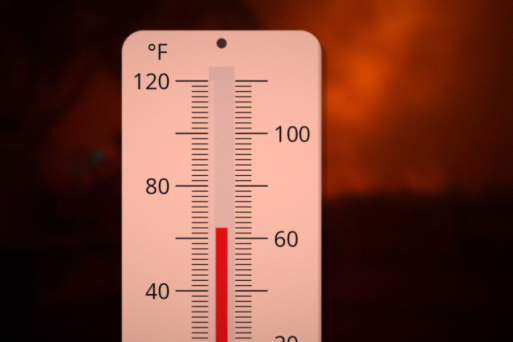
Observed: 64 (°F)
